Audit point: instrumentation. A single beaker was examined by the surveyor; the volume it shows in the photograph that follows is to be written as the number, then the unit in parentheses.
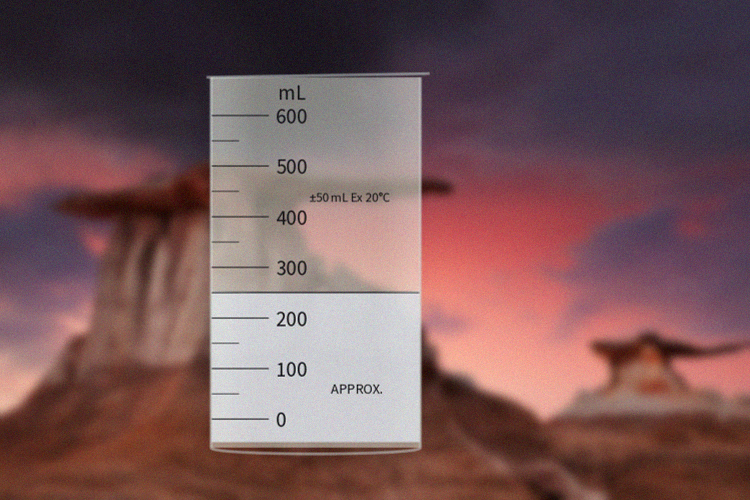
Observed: 250 (mL)
